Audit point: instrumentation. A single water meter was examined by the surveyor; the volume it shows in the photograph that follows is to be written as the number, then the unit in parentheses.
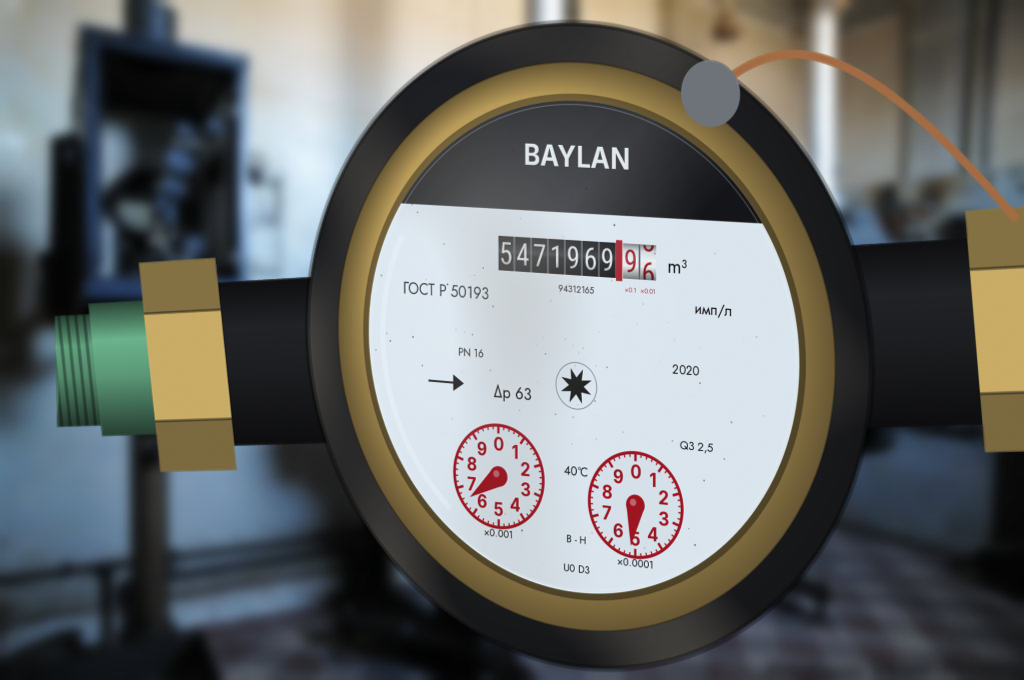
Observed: 5471969.9565 (m³)
